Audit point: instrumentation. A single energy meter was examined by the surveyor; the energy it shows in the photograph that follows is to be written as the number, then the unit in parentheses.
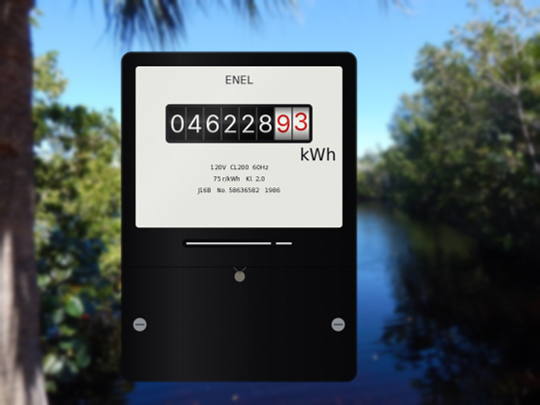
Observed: 46228.93 (kWh)
